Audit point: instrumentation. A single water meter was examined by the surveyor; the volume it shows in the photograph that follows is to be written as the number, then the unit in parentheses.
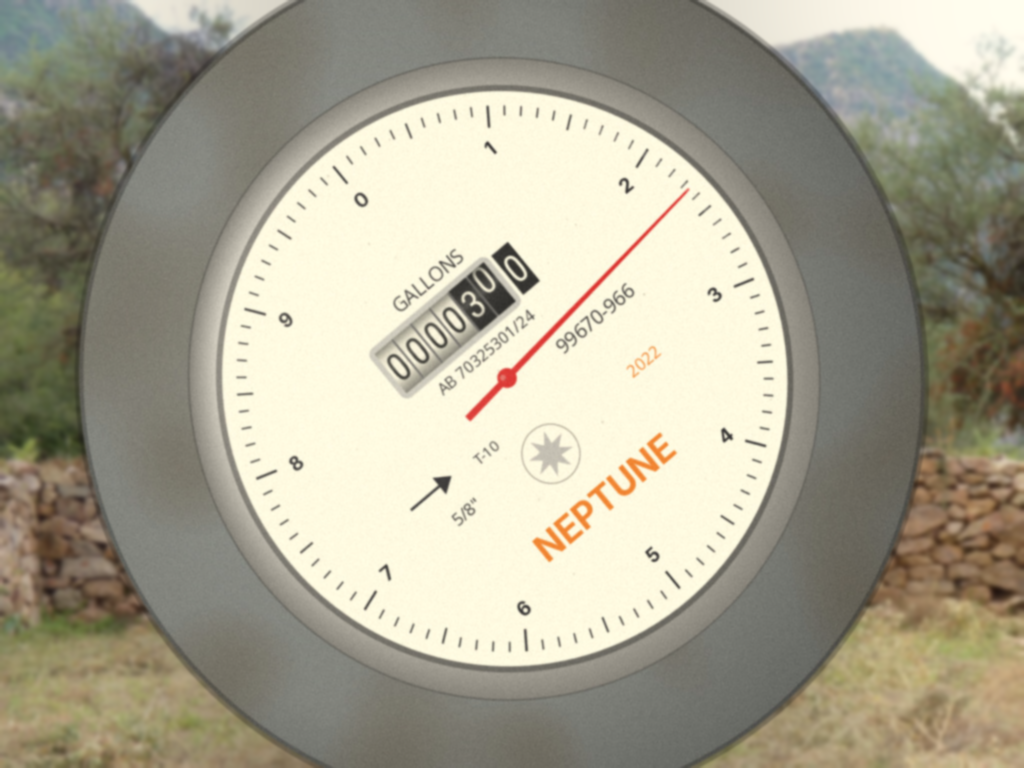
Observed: 302.3 (gal)
